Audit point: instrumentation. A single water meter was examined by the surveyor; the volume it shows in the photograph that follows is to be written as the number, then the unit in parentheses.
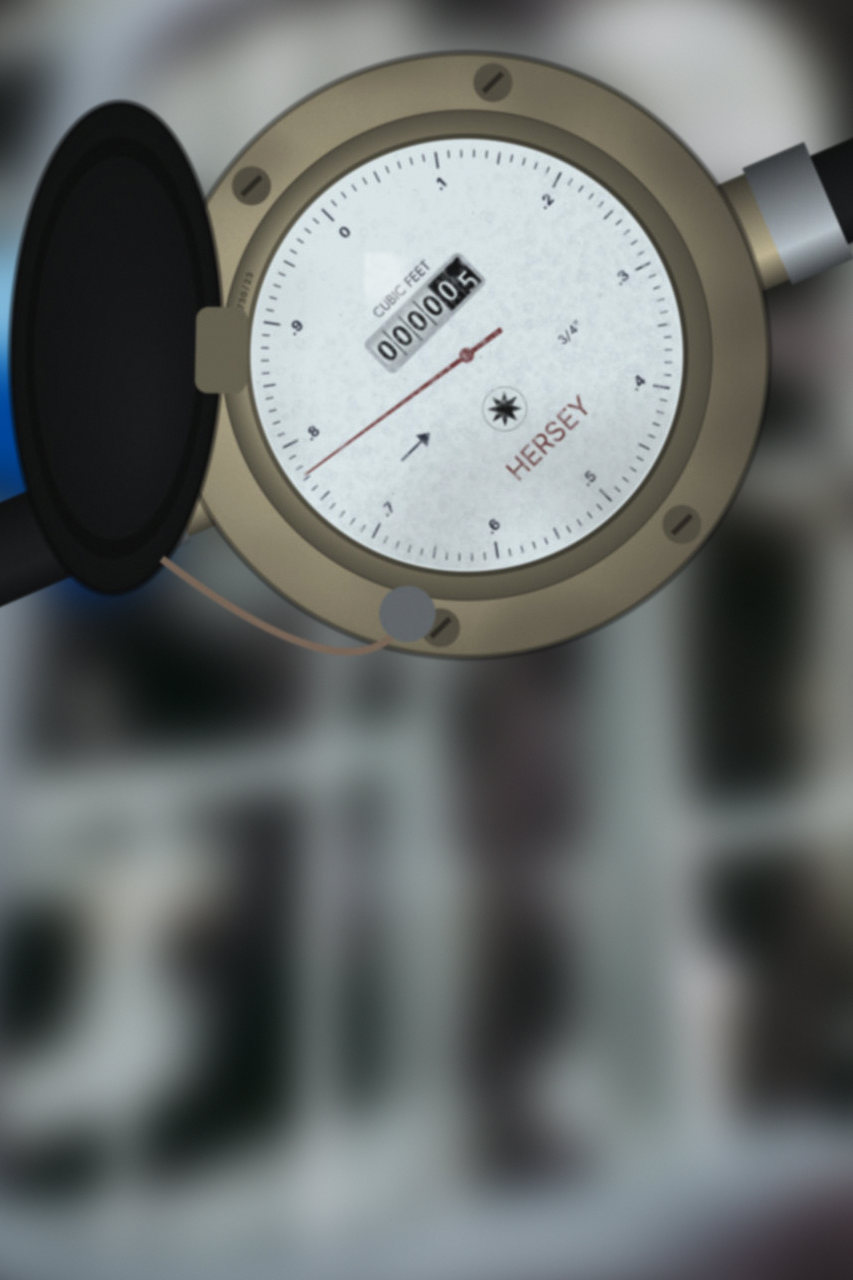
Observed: 4.77 (ft³)
